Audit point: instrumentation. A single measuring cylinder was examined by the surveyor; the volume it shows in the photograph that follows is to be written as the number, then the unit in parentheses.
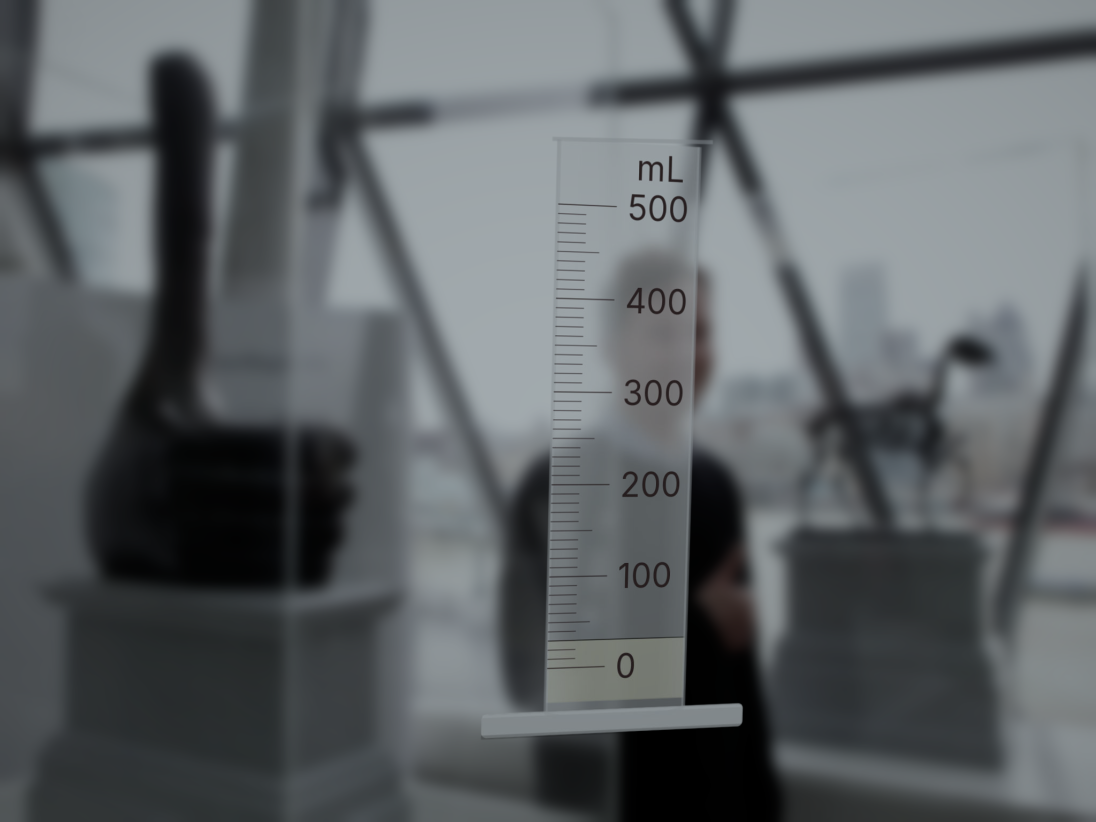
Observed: 30 (mL)
